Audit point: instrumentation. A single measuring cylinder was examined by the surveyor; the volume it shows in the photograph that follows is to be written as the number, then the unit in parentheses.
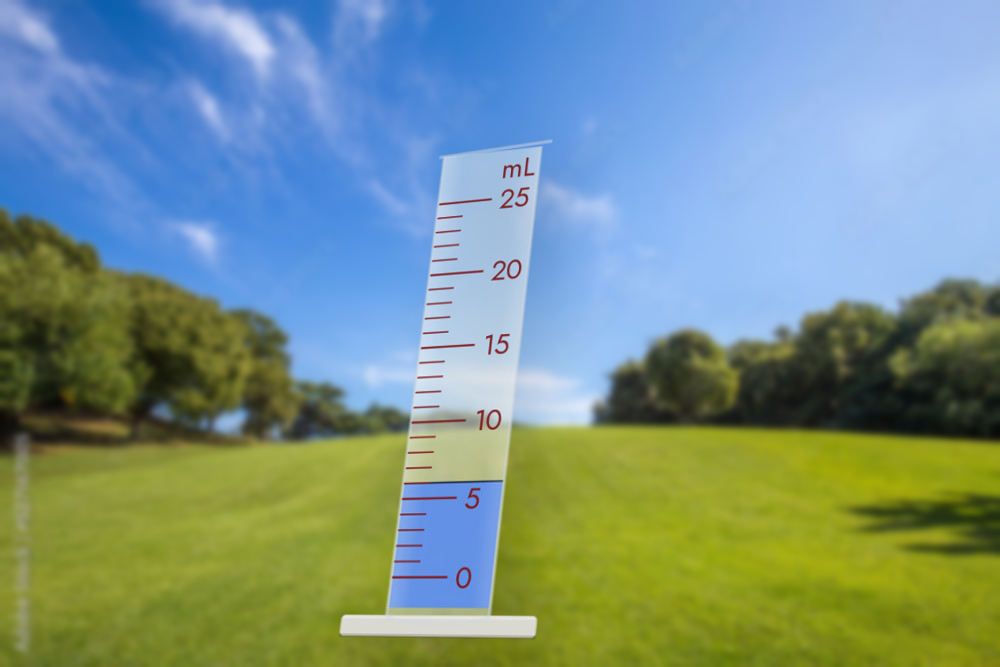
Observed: 6 (mL)
